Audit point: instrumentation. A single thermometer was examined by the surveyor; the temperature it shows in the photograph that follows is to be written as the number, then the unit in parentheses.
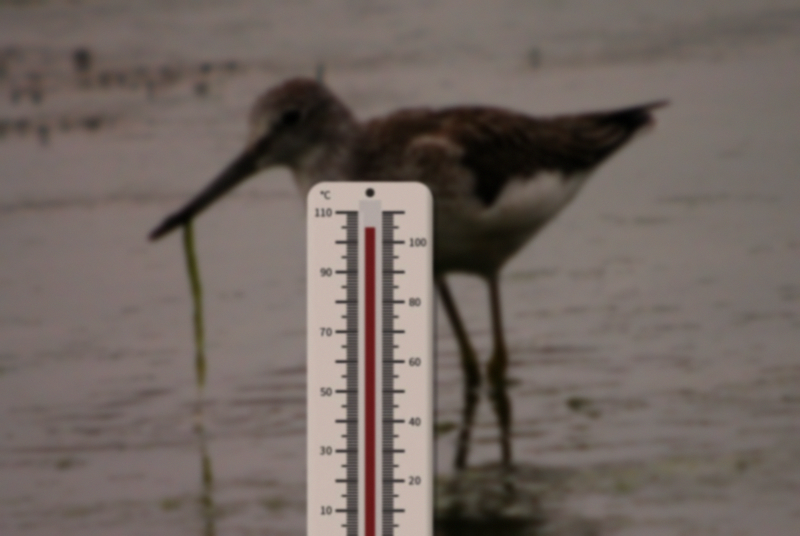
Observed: 105 (°C)
